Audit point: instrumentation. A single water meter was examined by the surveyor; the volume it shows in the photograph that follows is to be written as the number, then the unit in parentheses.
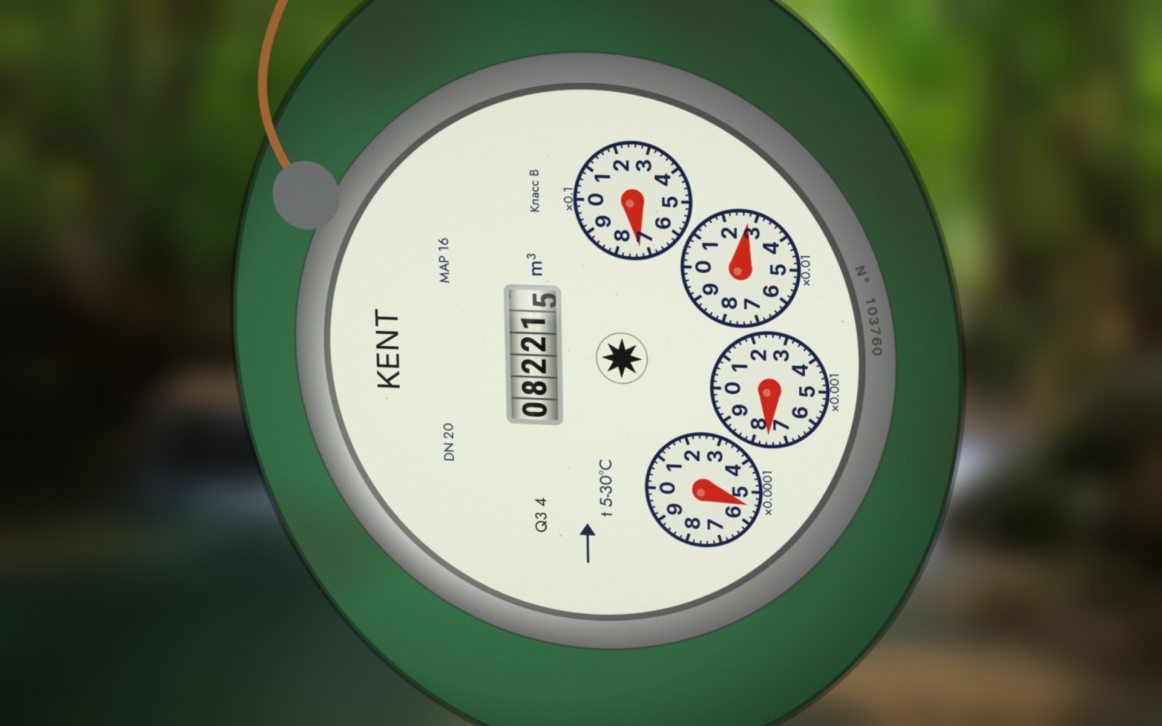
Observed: 82214.7275 (m³)
